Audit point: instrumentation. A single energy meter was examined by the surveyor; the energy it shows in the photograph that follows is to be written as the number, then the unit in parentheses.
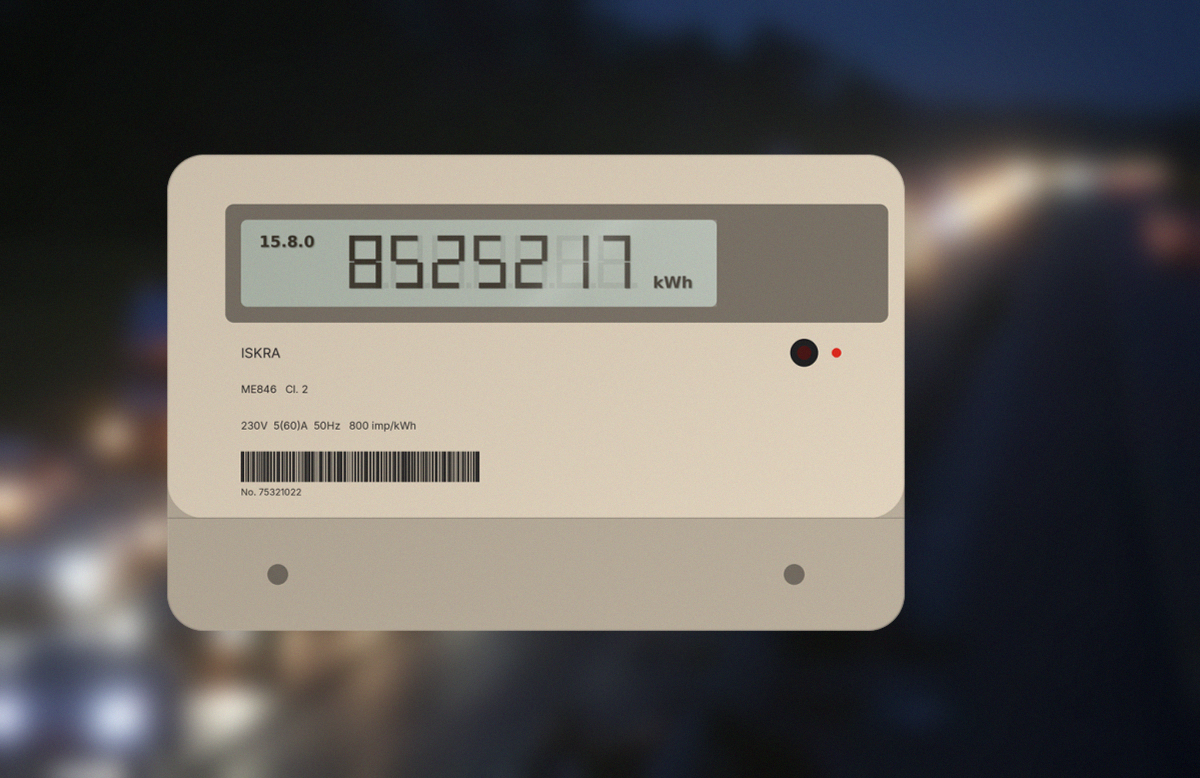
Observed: 8525217 (kWh)
